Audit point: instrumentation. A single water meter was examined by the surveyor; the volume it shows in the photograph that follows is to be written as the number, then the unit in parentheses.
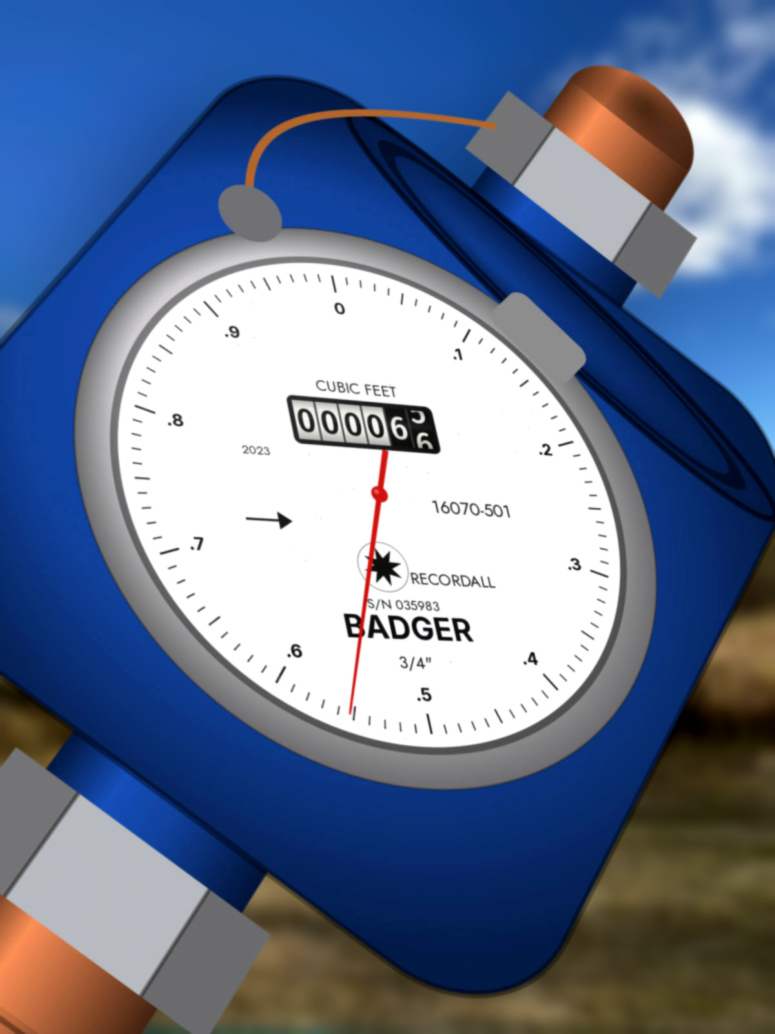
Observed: 65.55 (ft³)
